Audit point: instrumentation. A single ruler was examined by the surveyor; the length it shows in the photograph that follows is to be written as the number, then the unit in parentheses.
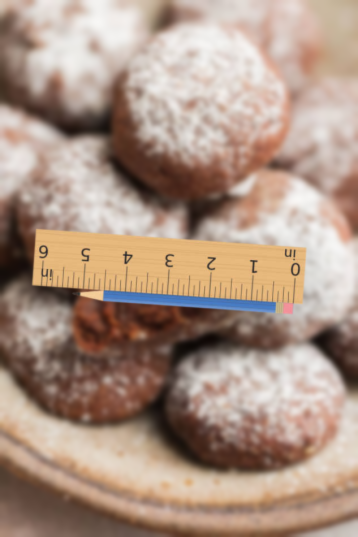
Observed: 5.25 (in)
